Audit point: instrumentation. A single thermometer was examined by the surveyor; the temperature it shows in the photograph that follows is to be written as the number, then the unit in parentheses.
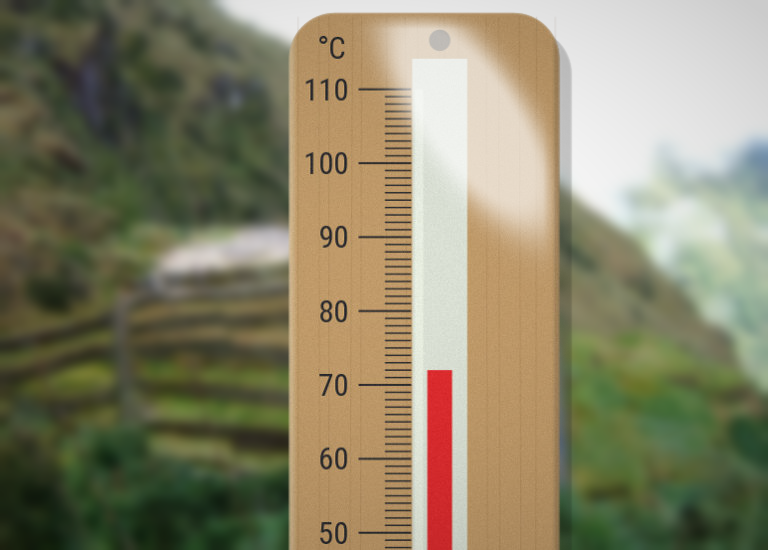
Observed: 72 (°C)
